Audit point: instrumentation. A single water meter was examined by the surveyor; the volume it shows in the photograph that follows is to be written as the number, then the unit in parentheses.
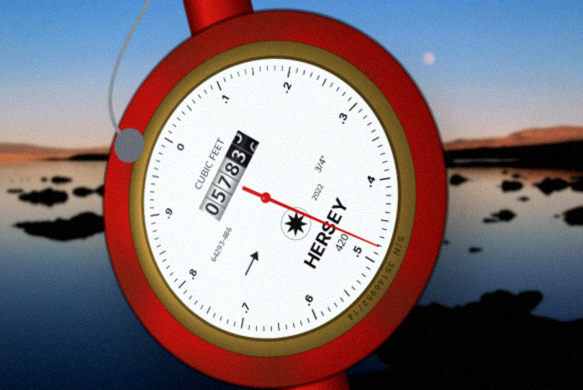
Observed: 57835.48 (ft³)
